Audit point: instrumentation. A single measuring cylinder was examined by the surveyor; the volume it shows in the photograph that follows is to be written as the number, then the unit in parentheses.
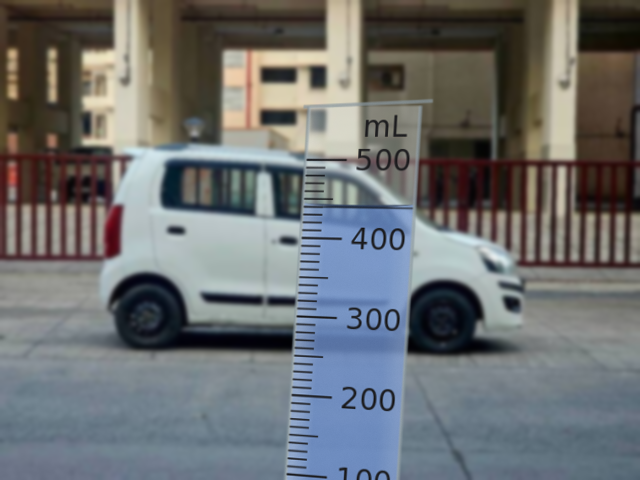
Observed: 440 (mL)
